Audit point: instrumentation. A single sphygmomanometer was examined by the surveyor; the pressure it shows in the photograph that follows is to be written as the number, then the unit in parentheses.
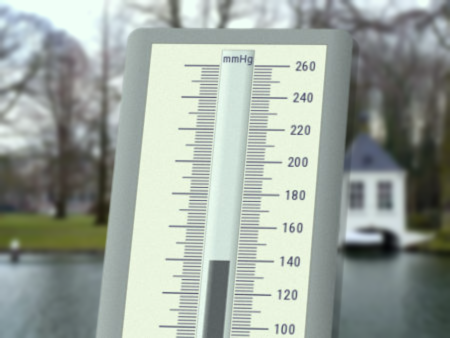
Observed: 140 (mmHg)
